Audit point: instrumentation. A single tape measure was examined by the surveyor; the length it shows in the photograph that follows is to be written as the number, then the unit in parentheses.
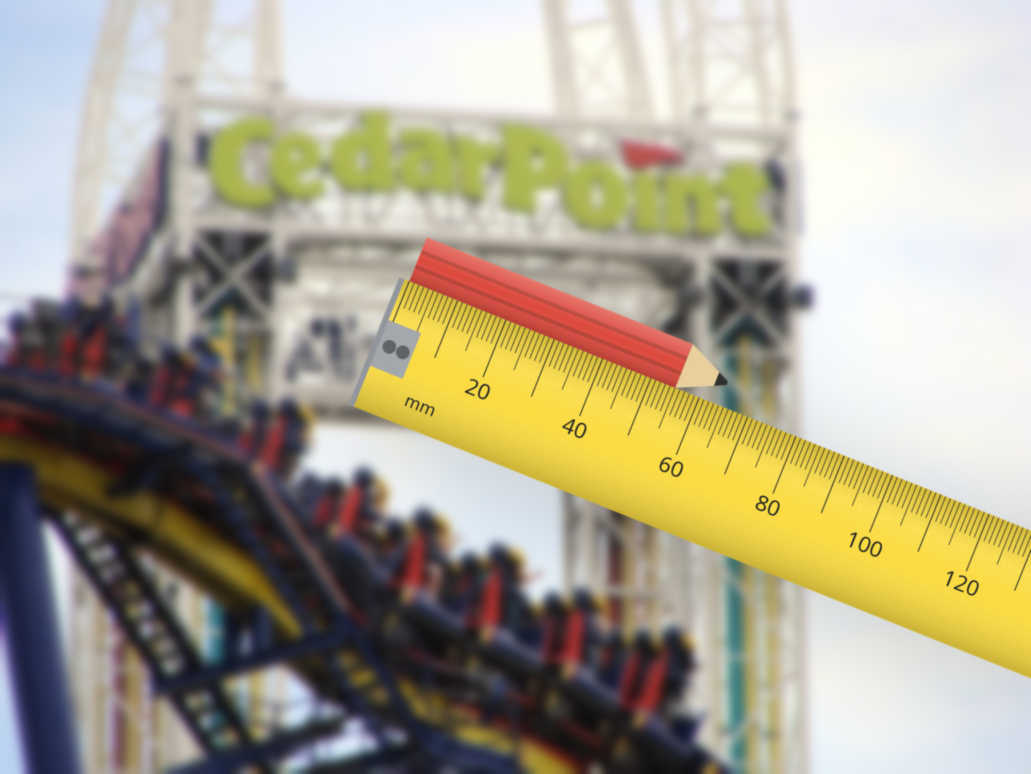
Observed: 64 (mm)
